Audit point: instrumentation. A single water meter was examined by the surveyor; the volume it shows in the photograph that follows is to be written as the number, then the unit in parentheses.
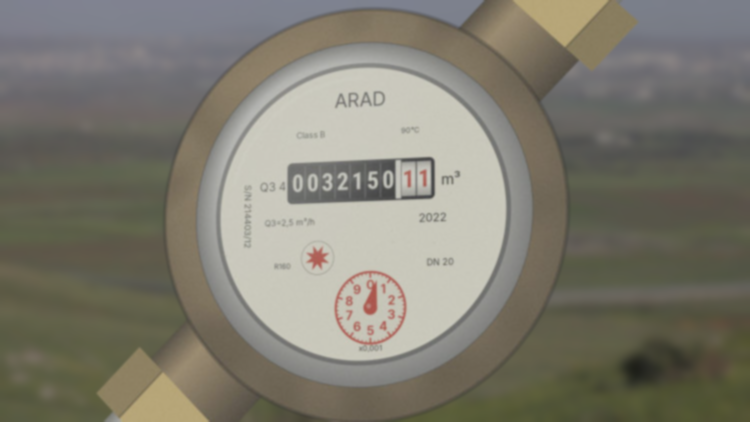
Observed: 32150.110 (m³)
